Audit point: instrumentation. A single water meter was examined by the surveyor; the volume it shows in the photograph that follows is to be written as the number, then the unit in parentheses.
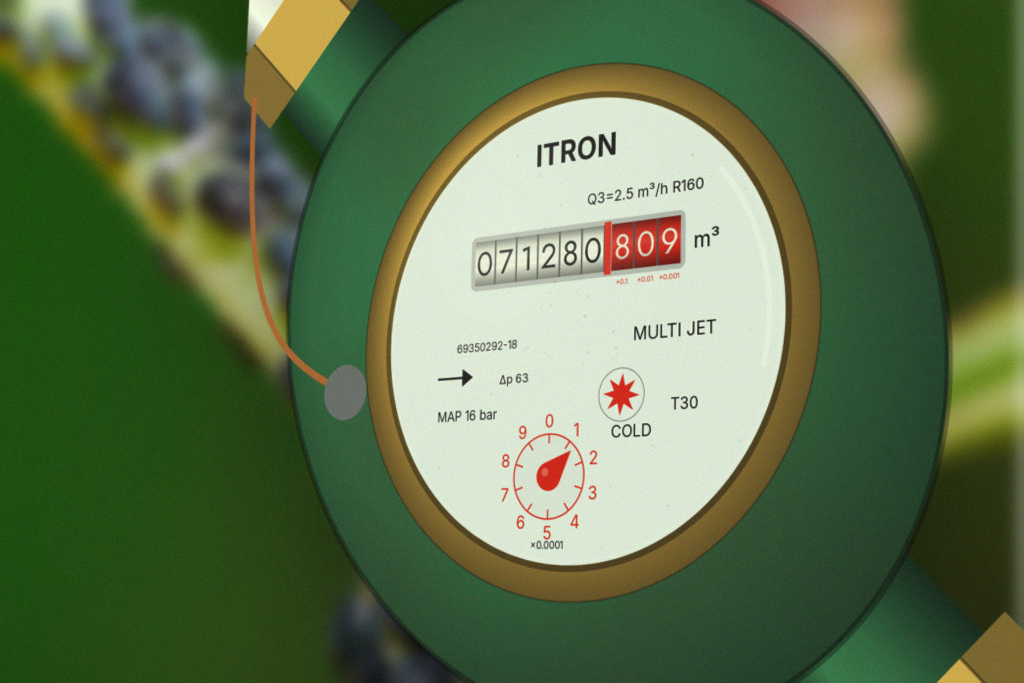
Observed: 71280.8091 (m³)
